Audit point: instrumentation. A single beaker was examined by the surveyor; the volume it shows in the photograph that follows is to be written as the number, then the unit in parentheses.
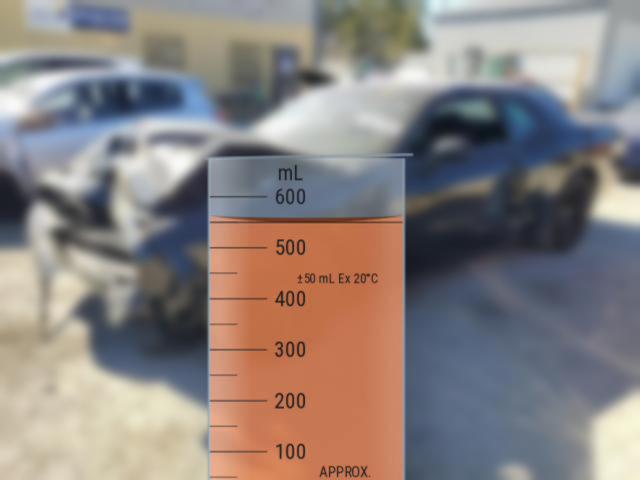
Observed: 550 (mL)
